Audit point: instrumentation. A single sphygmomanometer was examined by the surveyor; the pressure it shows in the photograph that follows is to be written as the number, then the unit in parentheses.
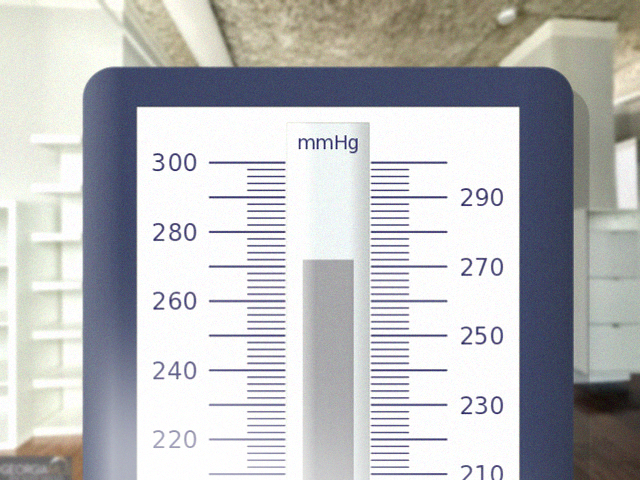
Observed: 272 (mmHg)
